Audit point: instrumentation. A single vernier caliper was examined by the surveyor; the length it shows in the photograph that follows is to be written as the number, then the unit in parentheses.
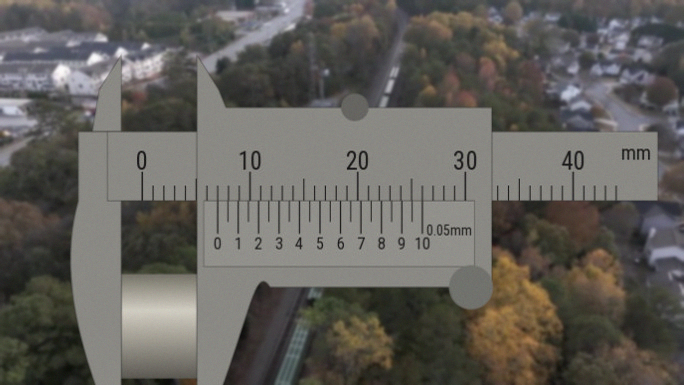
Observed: 7.0 (mm)
